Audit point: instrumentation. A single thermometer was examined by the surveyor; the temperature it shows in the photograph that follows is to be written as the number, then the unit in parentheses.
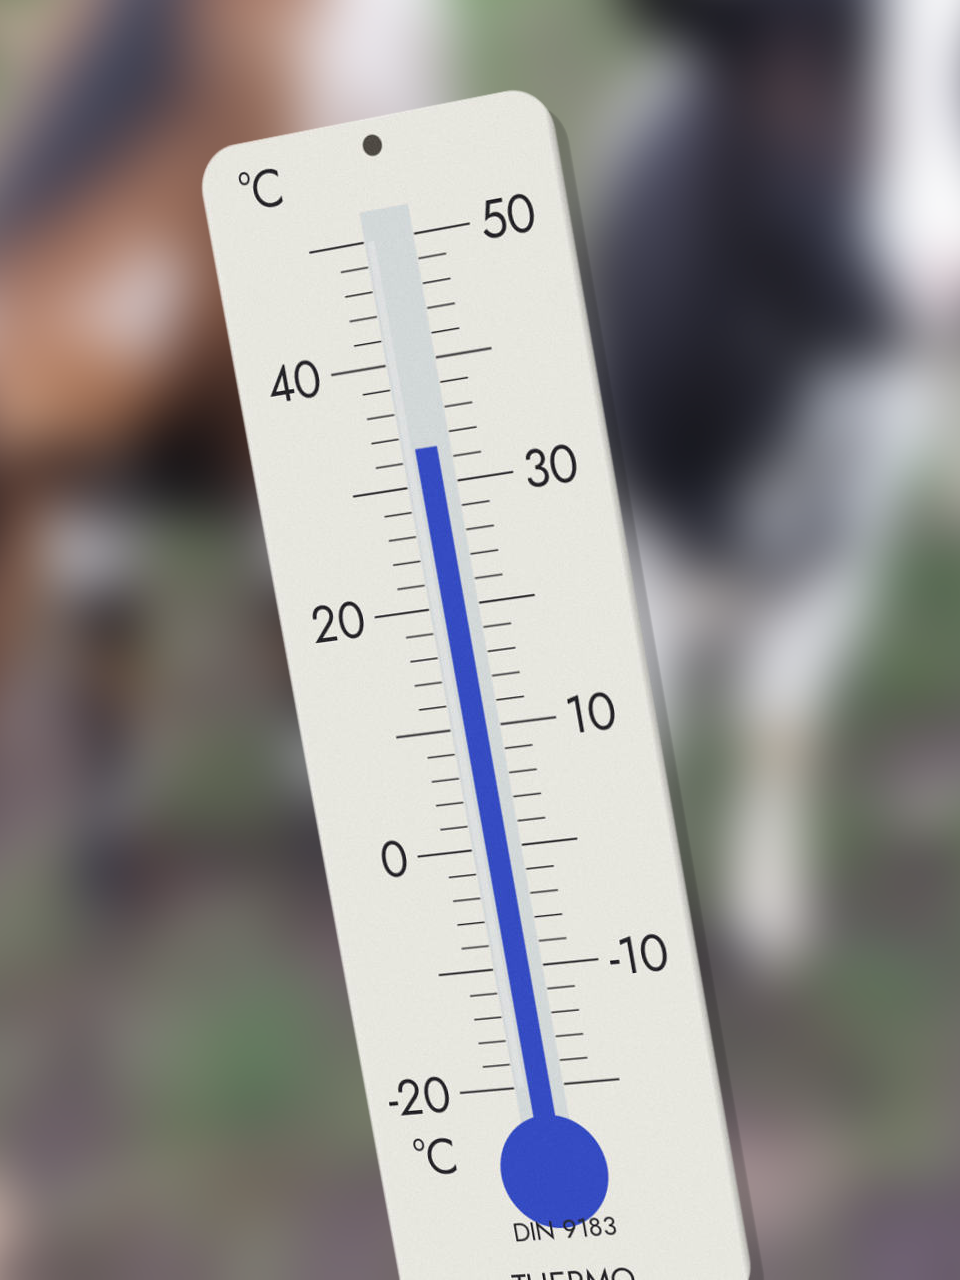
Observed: 33 (°C)
